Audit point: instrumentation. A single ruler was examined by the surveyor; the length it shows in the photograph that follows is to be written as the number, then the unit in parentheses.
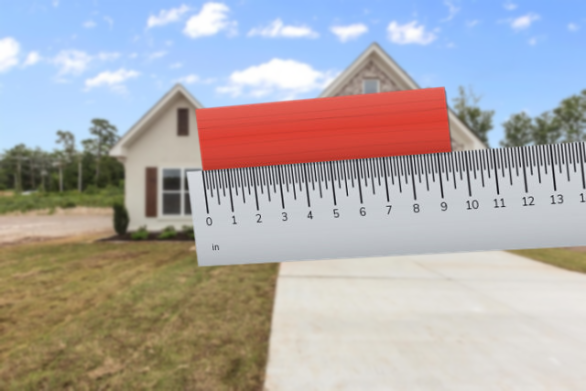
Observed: 9.5 (in)
